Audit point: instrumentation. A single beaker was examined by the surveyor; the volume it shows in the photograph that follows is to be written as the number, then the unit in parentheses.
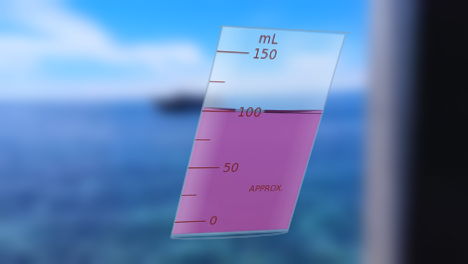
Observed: 100 (mL)
